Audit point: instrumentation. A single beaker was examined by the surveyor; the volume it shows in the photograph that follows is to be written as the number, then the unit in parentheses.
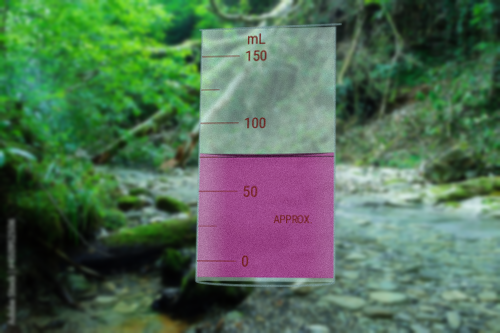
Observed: 75 (mL)
